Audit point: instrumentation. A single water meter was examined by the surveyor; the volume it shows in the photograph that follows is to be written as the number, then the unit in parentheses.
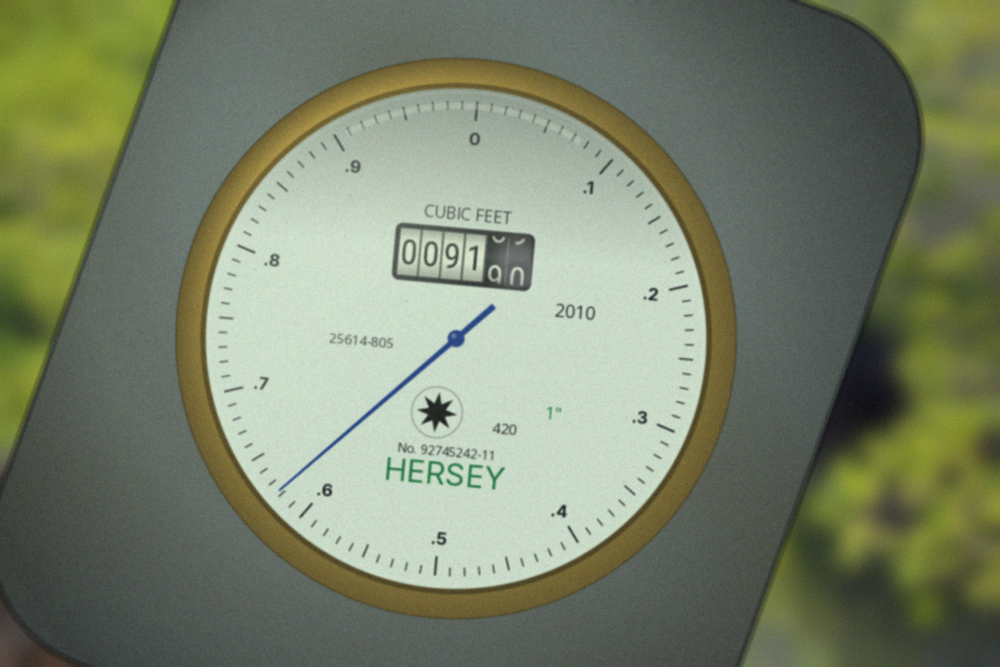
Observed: 9189.62 (ft³)
